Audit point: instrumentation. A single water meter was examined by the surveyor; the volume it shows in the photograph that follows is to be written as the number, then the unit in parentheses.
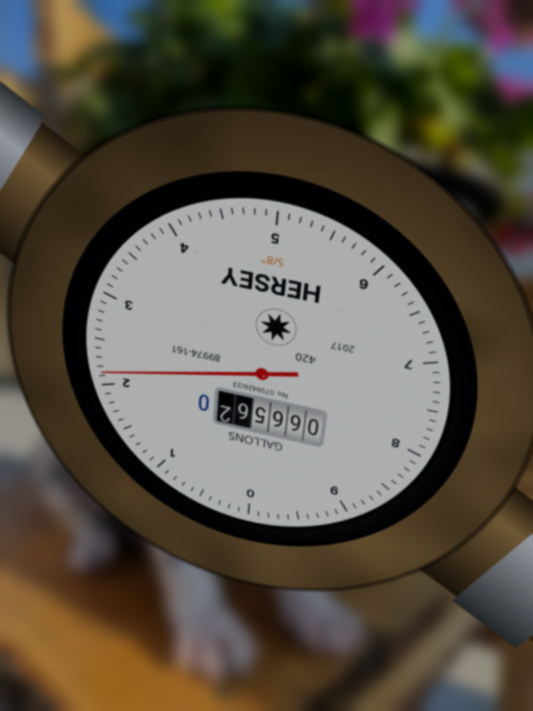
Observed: 665622.1 (gal)
